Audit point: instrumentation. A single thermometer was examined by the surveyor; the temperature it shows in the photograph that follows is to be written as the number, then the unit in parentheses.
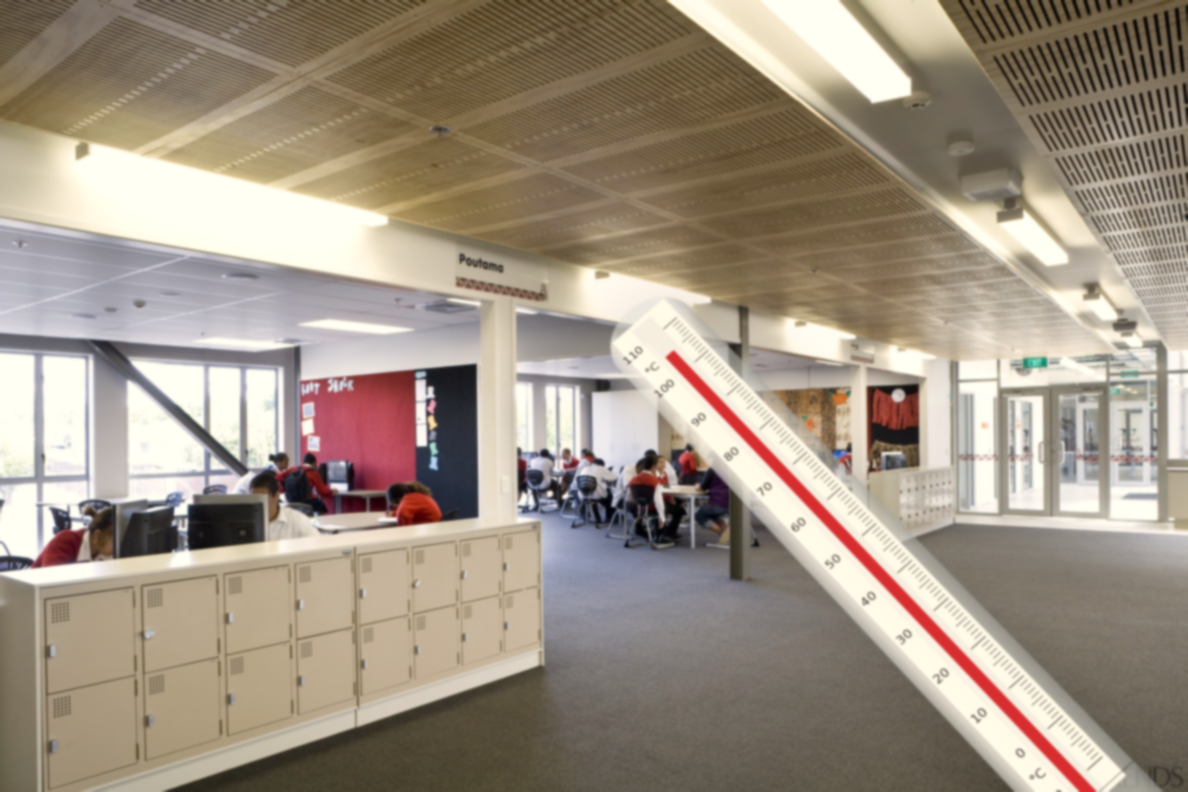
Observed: 105 (°C)
